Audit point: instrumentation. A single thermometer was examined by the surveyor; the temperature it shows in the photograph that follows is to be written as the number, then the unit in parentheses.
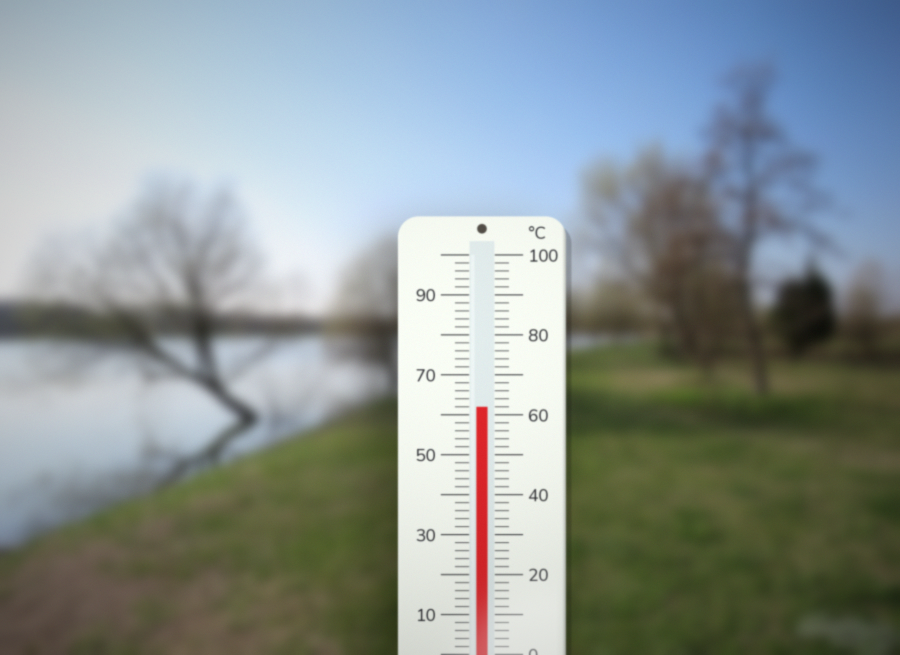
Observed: 62 (°C)
